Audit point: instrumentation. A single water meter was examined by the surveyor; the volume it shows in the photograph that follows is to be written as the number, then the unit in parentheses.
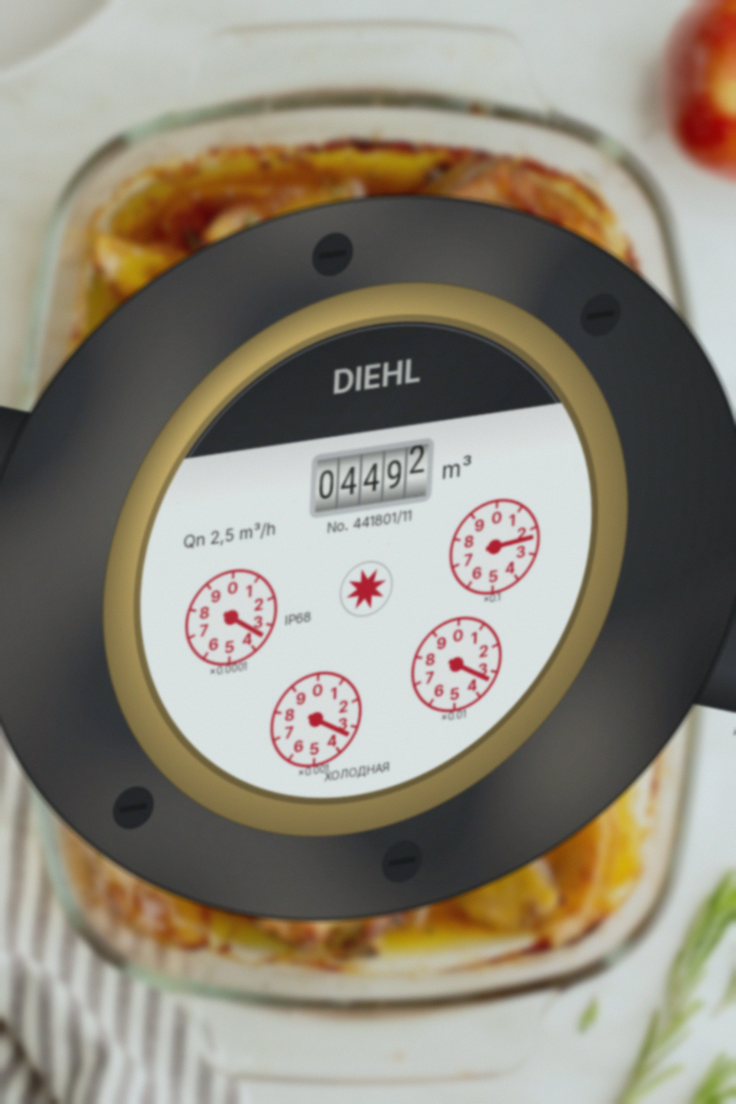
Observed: 4492.2333 (m³)
